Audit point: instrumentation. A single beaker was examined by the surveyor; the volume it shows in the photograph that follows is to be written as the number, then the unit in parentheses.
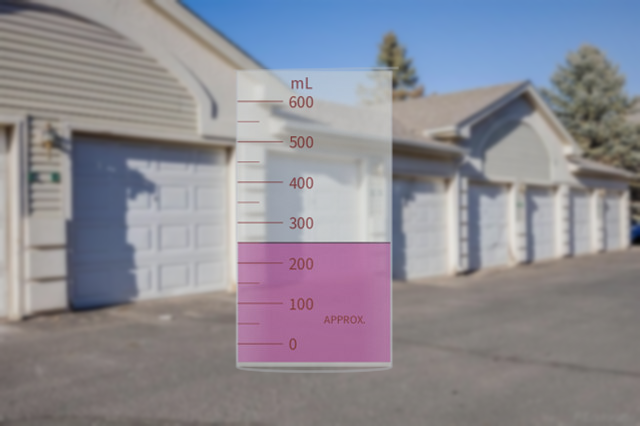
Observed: 250 (mL)
